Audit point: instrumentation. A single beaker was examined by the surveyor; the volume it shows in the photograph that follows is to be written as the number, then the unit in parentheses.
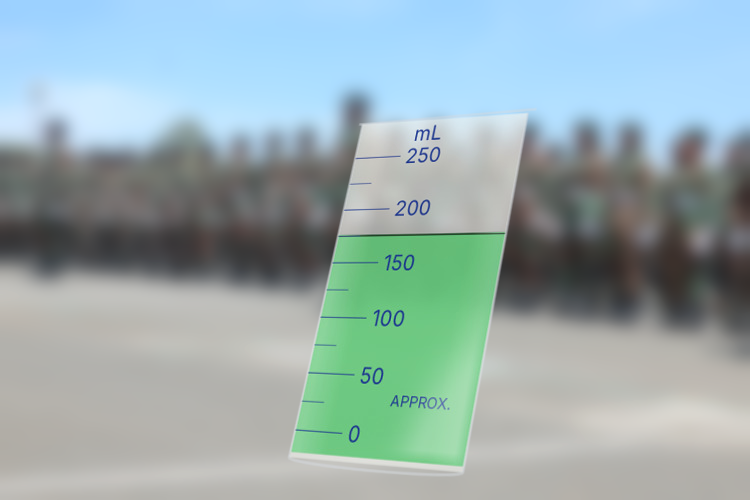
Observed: 175 (mL)
